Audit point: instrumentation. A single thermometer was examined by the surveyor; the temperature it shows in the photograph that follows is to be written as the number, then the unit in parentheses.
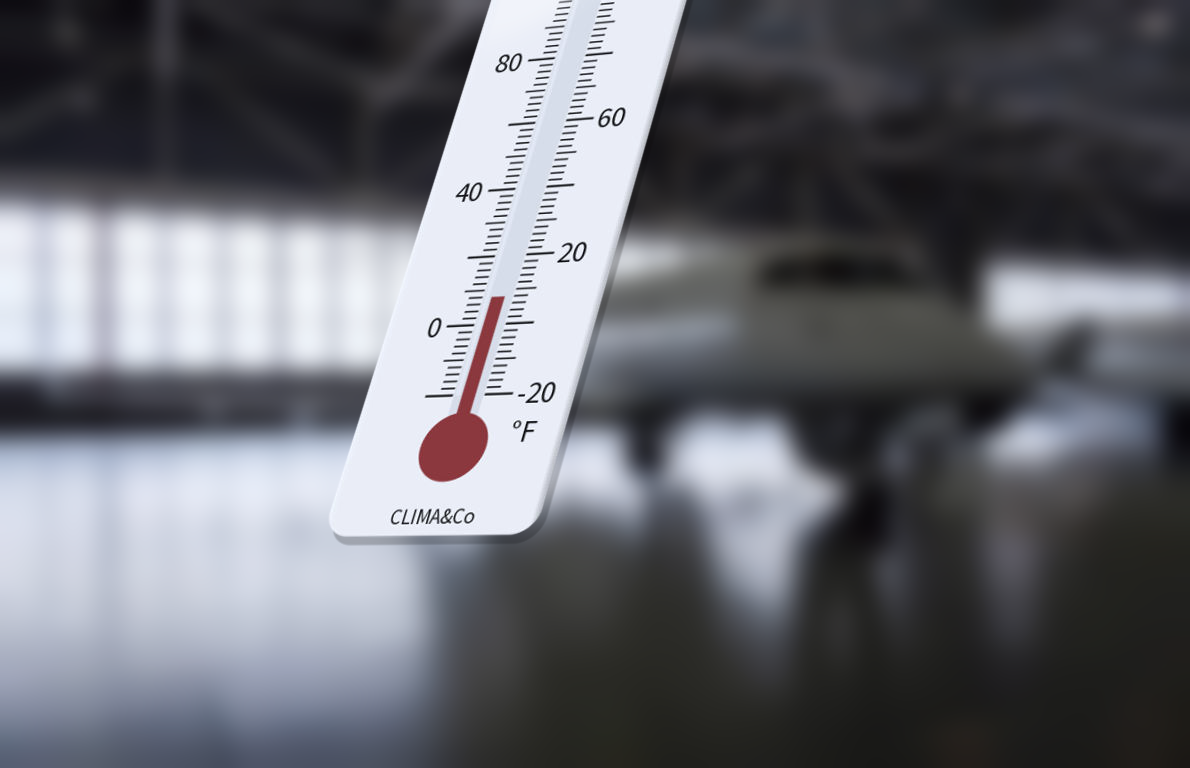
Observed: 8 (°F)
